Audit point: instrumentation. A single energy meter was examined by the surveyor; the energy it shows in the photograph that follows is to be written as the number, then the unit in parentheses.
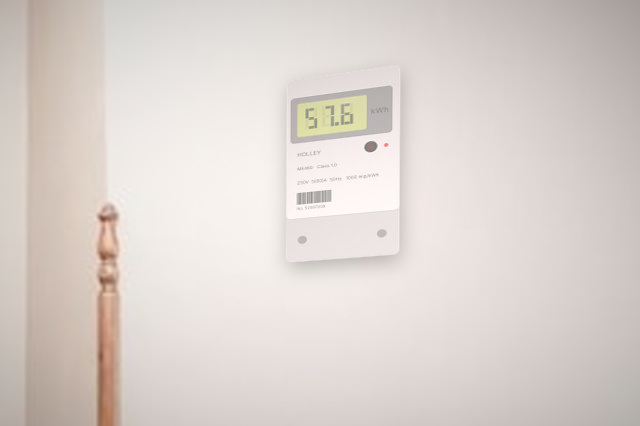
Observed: 57.6 (kWh)
